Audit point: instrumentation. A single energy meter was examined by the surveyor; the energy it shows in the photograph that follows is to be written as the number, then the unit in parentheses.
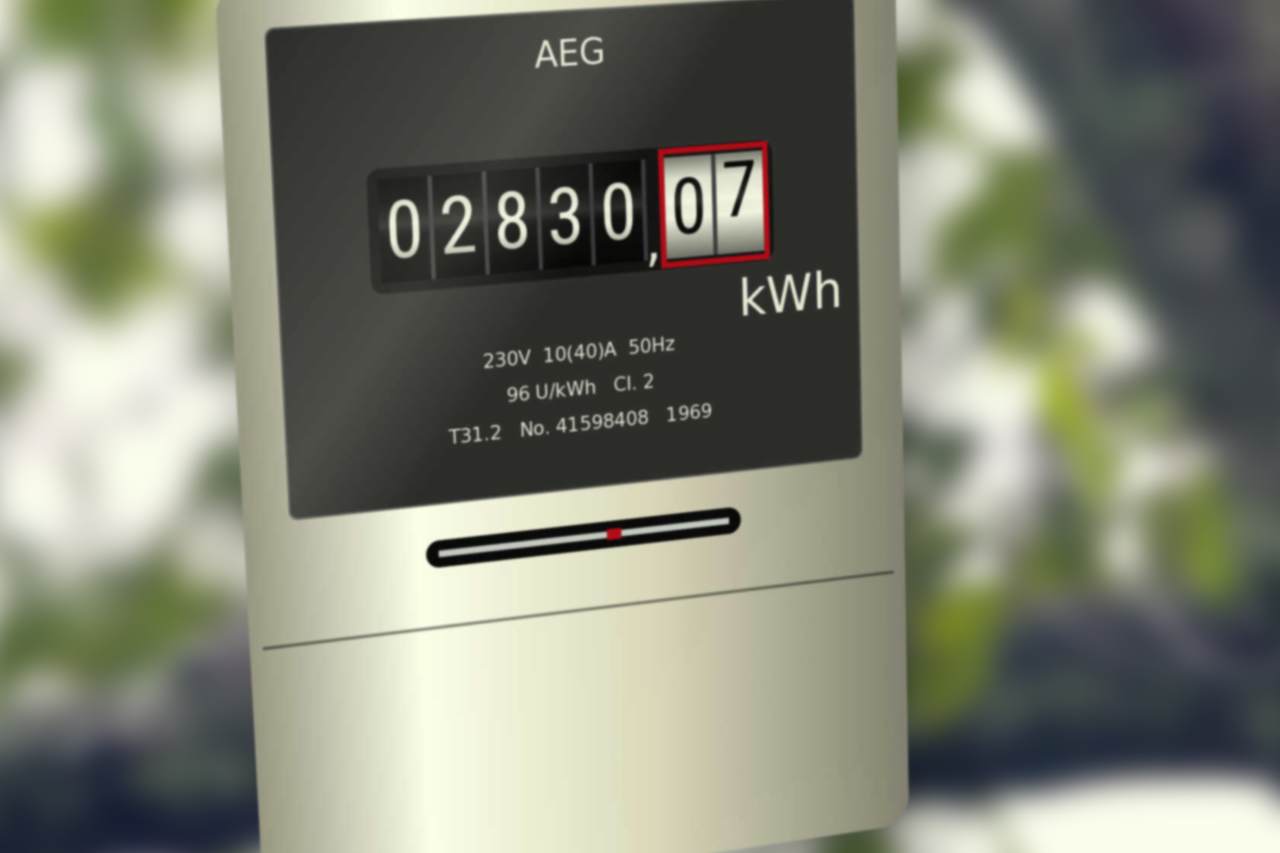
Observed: 2830.07 (kWh)
